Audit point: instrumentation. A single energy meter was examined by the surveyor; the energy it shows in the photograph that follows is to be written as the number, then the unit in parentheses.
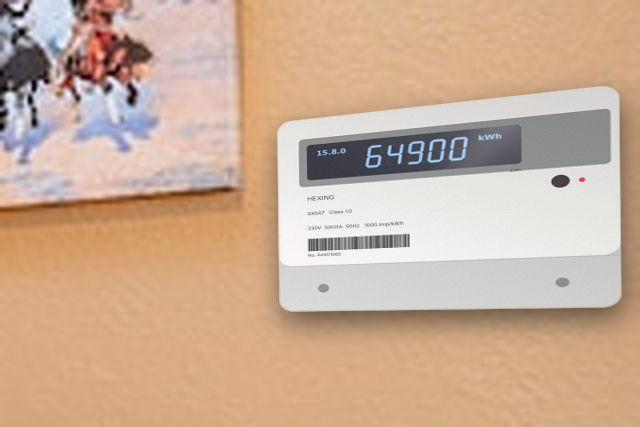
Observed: 64900 (kWh)
